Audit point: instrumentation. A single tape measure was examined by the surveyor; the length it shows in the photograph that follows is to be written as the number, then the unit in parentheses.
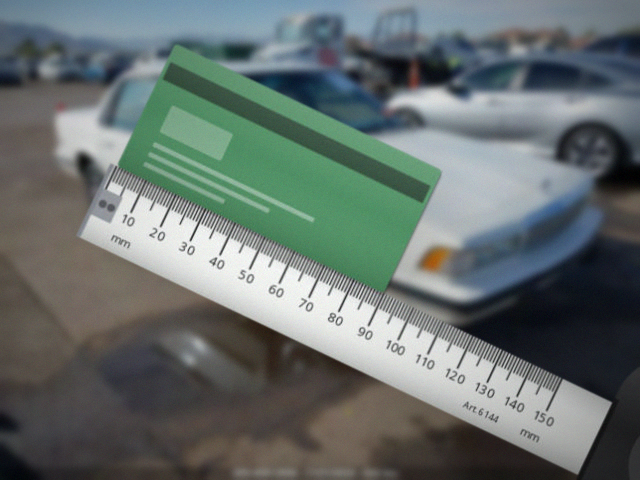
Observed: 90 (mm)
